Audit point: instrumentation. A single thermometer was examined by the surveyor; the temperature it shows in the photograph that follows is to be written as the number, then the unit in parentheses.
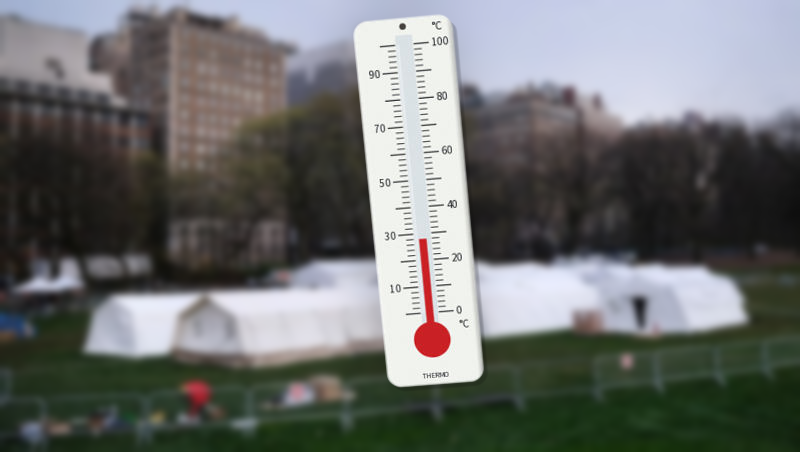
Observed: 28 (°C)
